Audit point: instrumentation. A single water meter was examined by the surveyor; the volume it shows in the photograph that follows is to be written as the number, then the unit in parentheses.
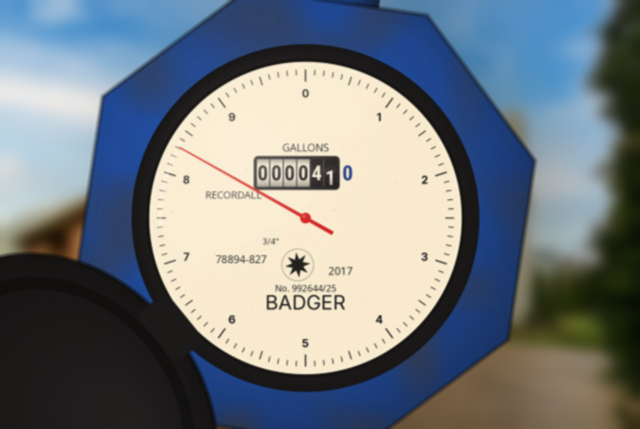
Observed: 408.3 (gal)
